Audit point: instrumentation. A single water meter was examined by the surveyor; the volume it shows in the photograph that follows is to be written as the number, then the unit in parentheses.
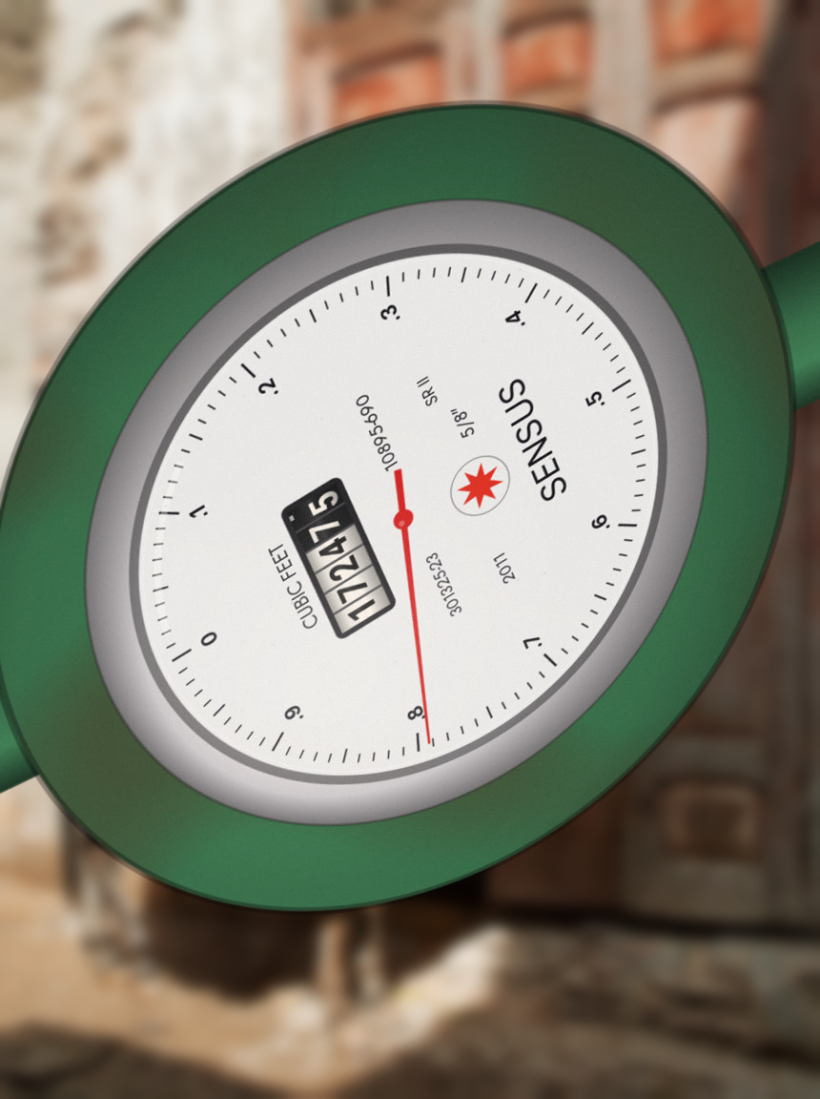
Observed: 172474.79 (ft³)
